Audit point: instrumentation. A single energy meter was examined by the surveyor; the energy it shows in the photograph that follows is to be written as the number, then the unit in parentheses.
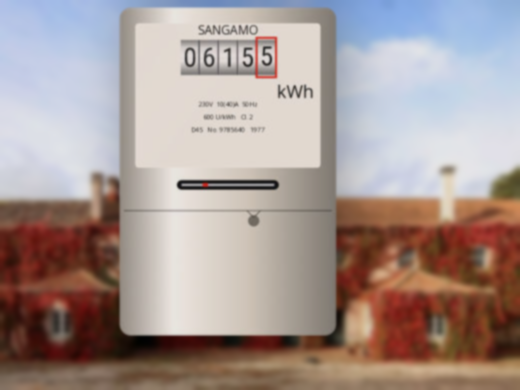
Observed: 615.5 (kWh)
